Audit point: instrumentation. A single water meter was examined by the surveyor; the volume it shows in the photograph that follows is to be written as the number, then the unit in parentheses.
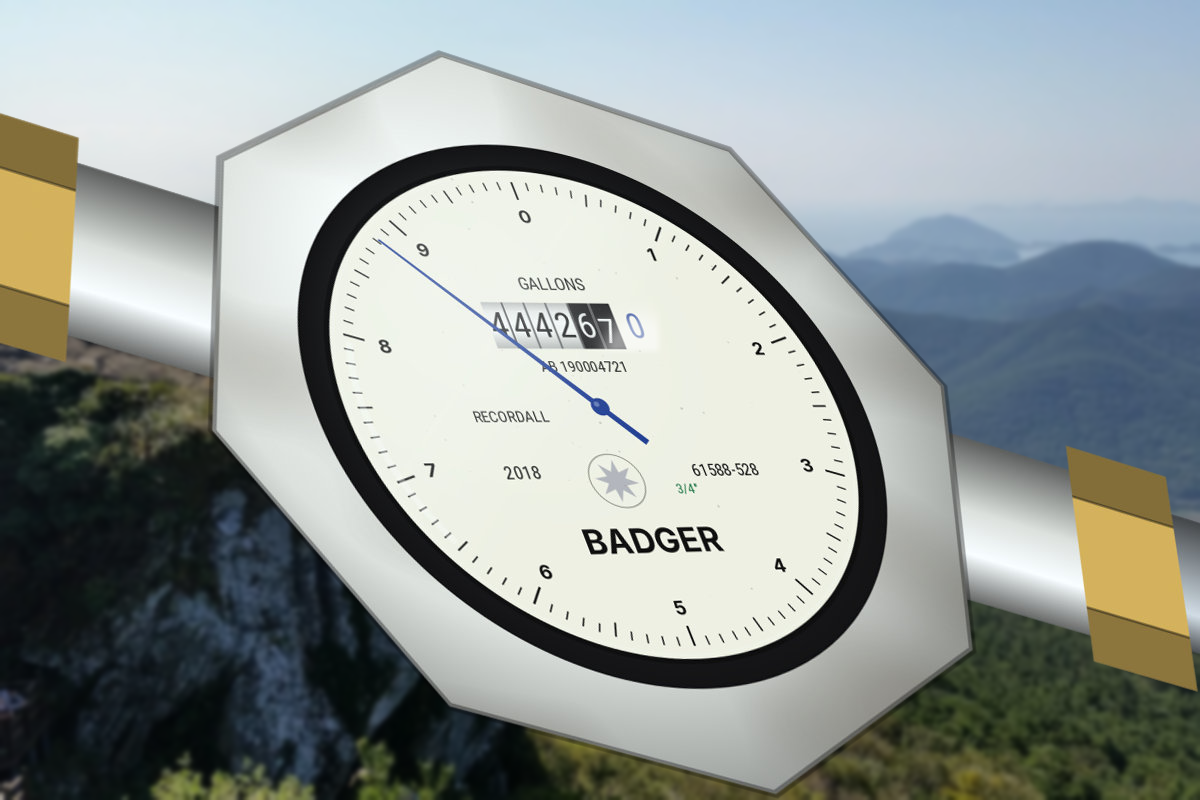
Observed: 4442668.8 (gal)
